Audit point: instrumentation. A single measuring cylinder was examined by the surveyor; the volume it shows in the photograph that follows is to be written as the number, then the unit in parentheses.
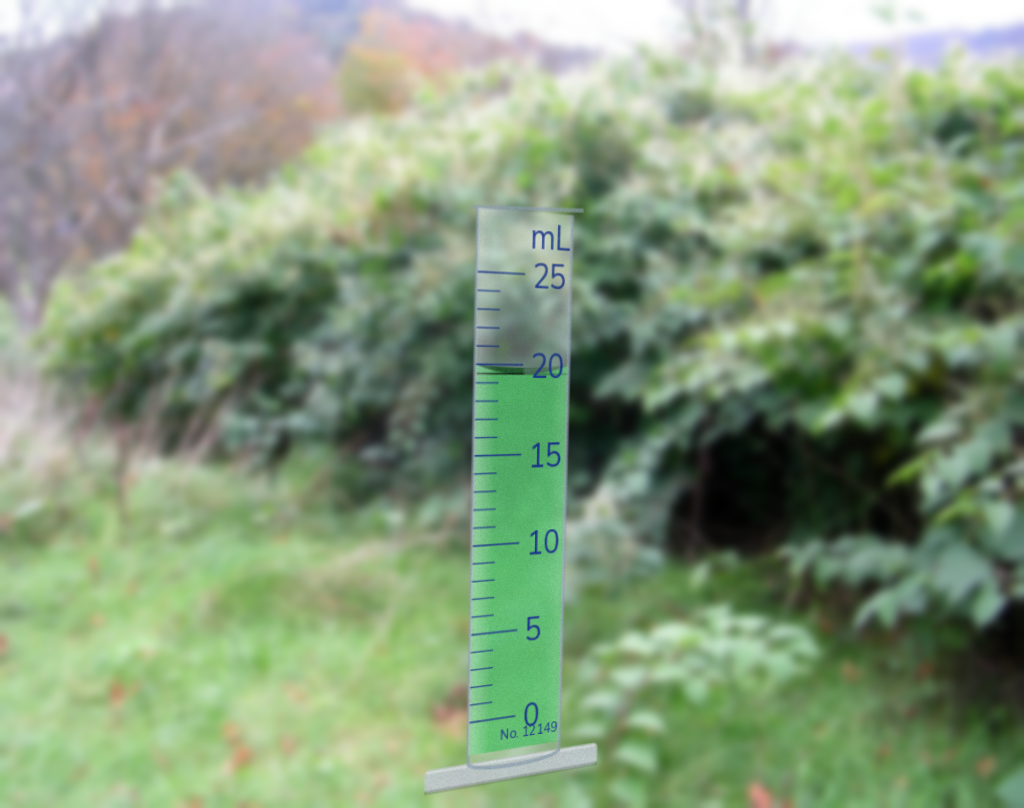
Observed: 19.5 (mL)
